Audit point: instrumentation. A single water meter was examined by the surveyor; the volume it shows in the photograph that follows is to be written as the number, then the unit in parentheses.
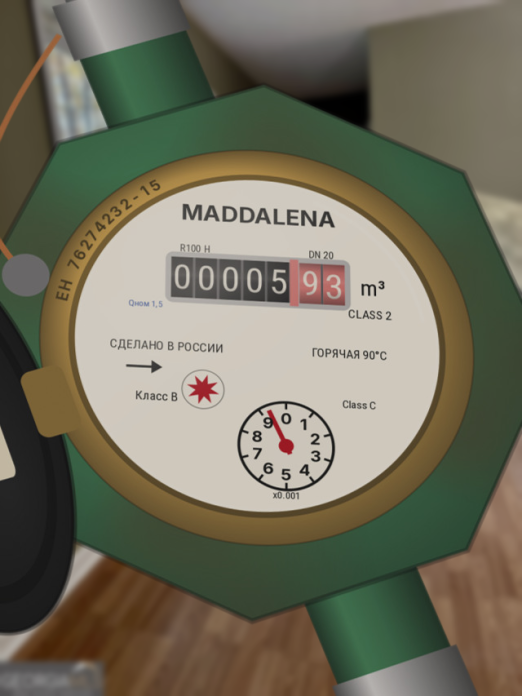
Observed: 5.929 (m³)
